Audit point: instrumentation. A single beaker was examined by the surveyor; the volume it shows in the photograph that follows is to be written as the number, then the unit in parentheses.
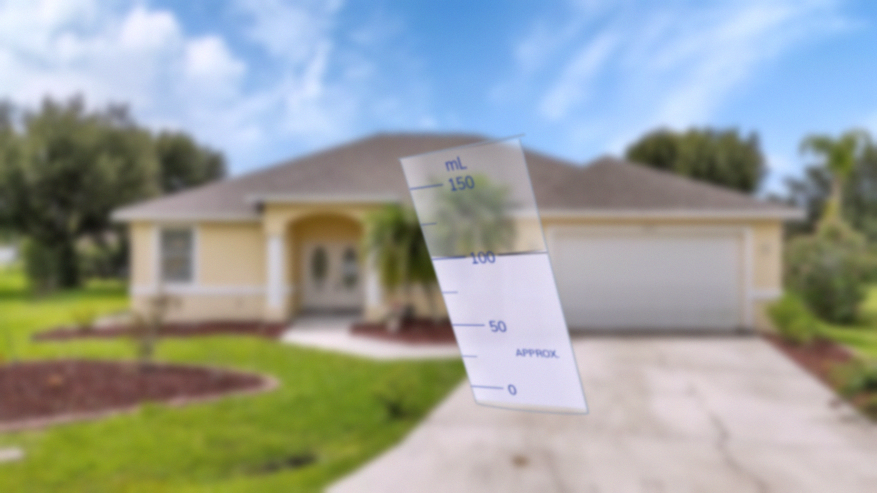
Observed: 100 (mL)
